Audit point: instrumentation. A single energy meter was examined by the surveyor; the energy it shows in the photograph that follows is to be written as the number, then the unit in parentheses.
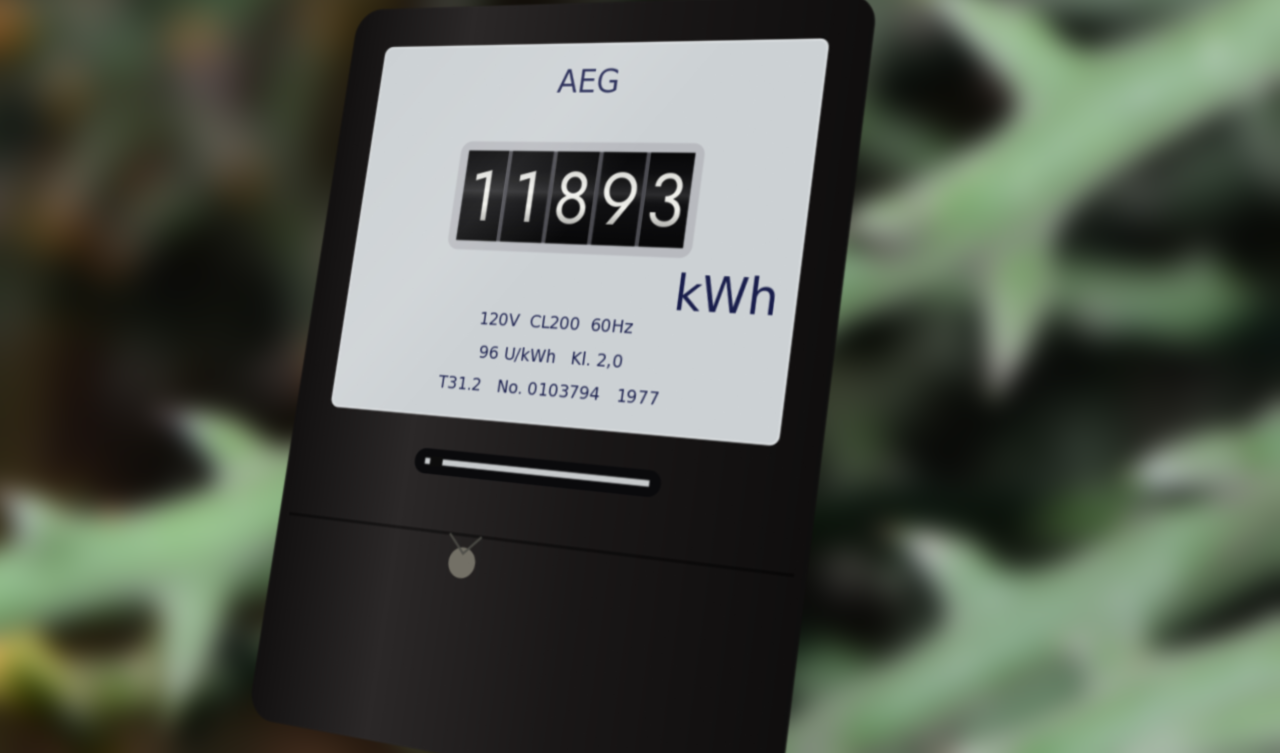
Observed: 11893 (kWh)
